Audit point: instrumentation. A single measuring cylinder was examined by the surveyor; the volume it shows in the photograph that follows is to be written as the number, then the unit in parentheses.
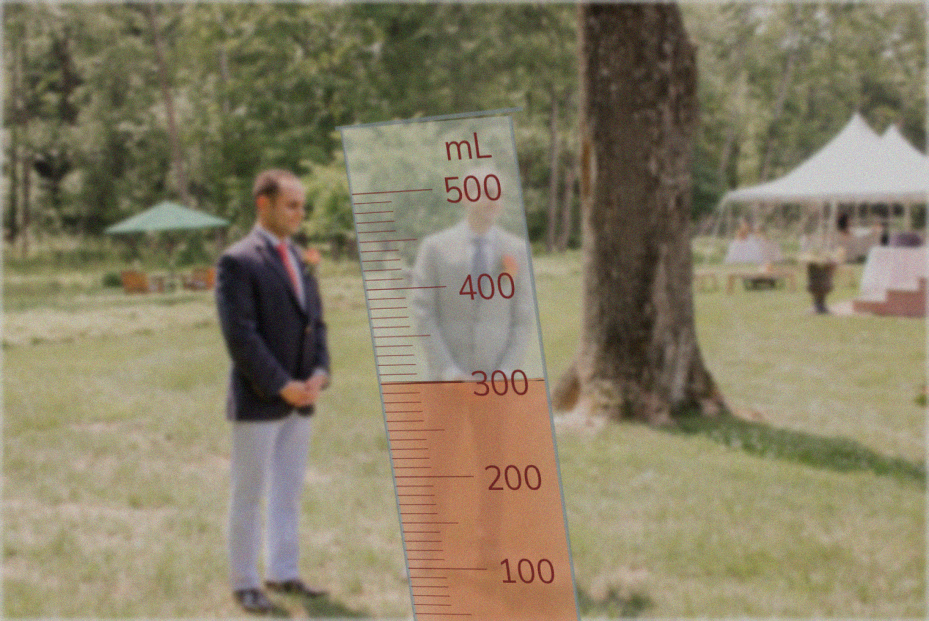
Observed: 300 (mL)
